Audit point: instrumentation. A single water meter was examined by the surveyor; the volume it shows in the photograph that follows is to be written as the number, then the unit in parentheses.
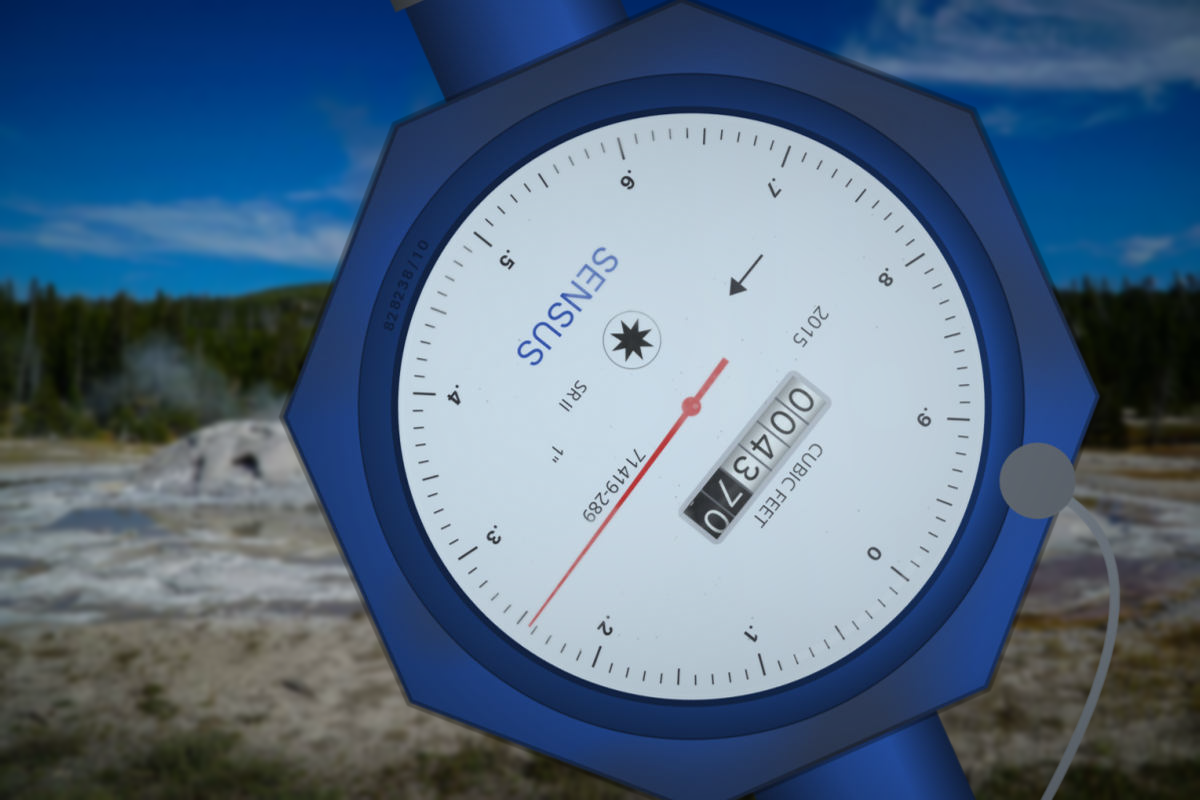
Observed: 4370.24 (ft³)
